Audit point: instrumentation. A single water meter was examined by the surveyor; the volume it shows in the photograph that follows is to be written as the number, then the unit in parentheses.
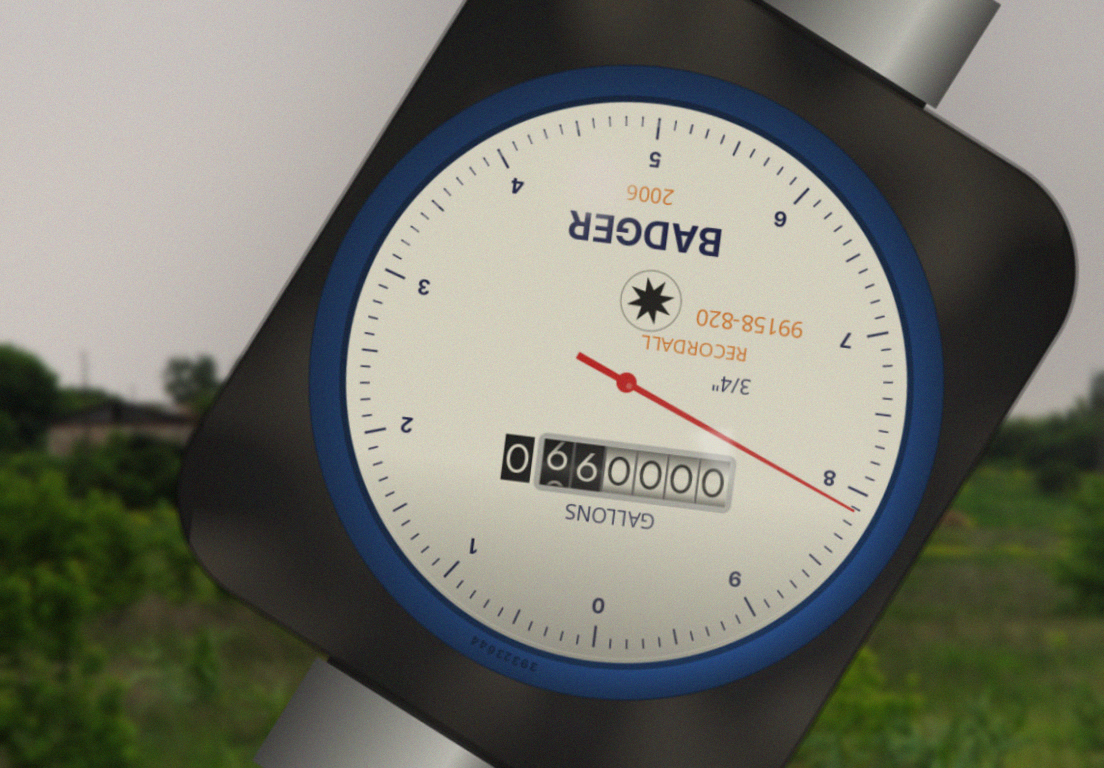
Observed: 988.1 (gal)
